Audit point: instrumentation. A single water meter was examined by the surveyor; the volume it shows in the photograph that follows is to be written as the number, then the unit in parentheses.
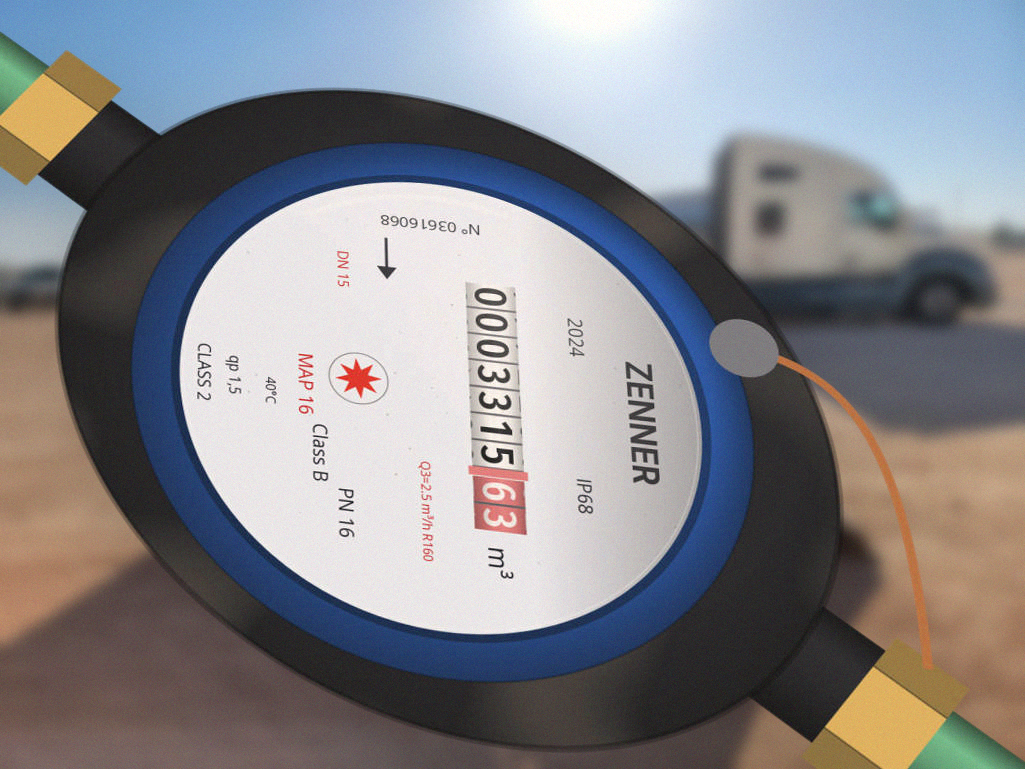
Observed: 3315.63 (m³)
